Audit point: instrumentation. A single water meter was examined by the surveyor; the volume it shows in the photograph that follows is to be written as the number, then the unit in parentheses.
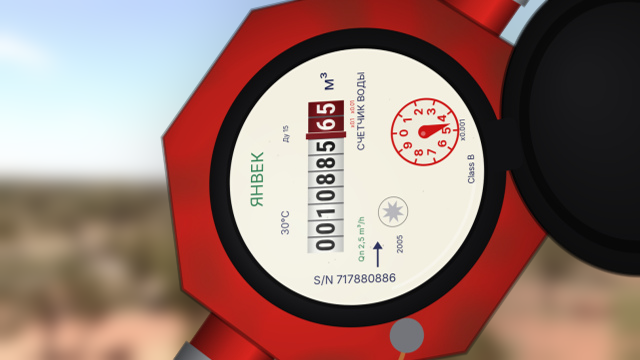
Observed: 10885.654 (m³)
